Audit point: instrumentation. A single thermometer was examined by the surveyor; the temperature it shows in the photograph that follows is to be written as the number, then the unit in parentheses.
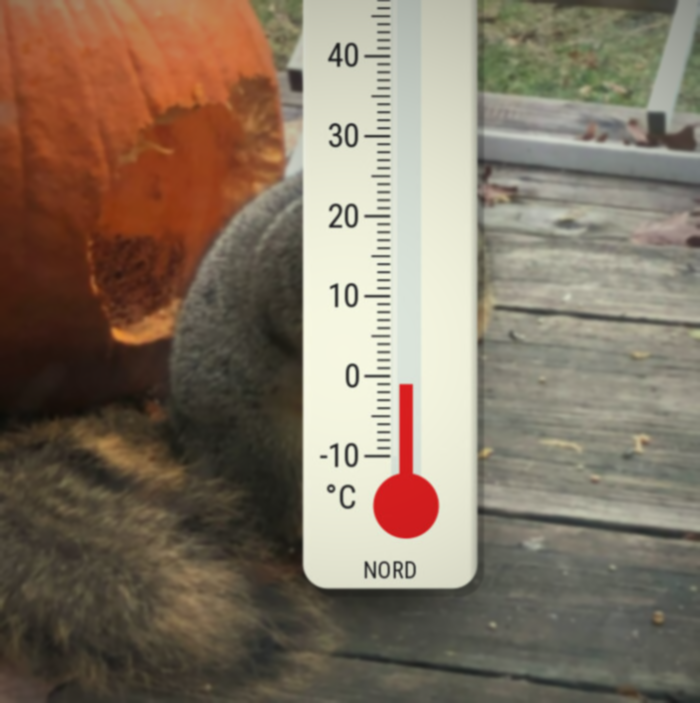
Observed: -1 (°C)
